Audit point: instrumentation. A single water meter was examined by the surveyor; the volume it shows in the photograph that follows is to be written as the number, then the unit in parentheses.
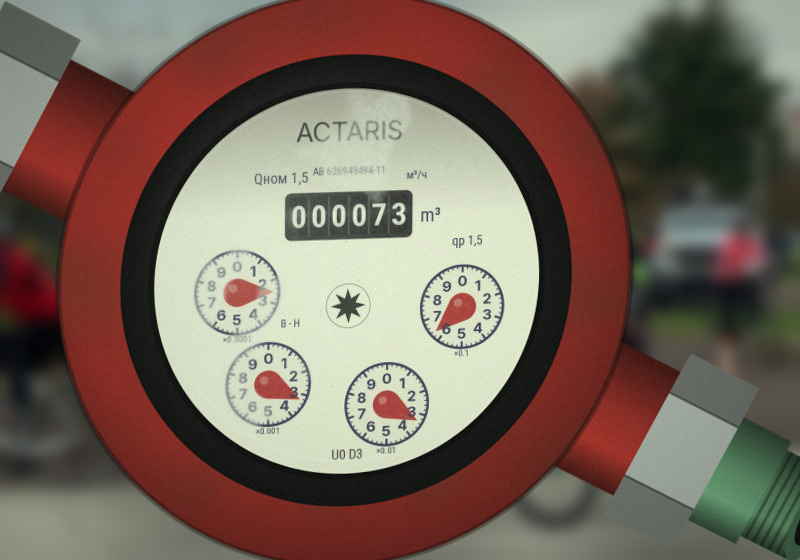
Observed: 73.6332 (m³)
